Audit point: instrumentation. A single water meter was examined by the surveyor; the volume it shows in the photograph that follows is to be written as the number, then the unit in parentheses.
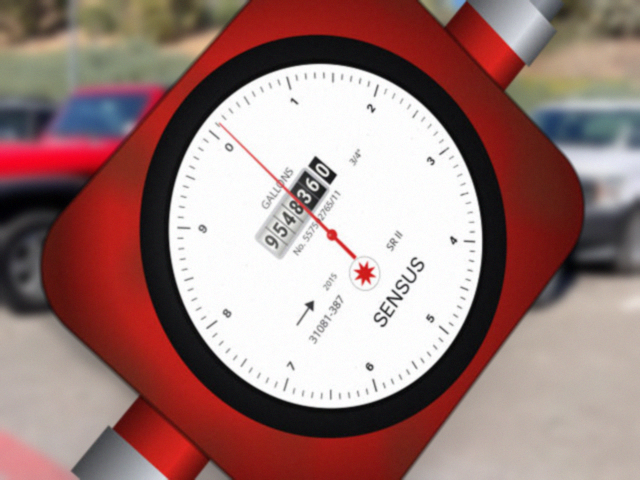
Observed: 9548360.1 (gal)
